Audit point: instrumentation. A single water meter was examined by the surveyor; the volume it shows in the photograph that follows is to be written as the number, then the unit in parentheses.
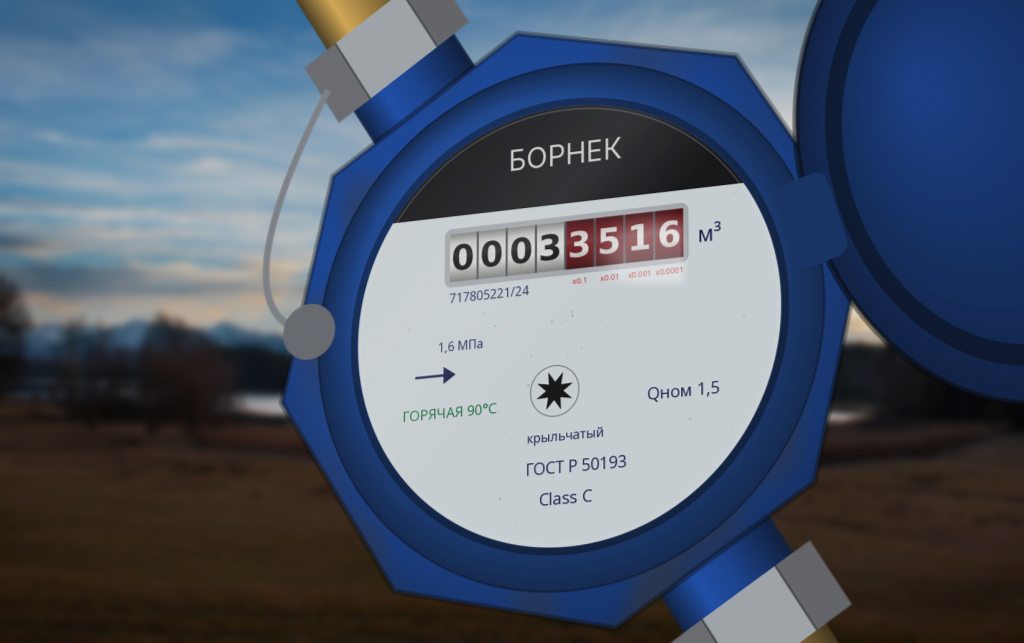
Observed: 3.3516 (m³)
